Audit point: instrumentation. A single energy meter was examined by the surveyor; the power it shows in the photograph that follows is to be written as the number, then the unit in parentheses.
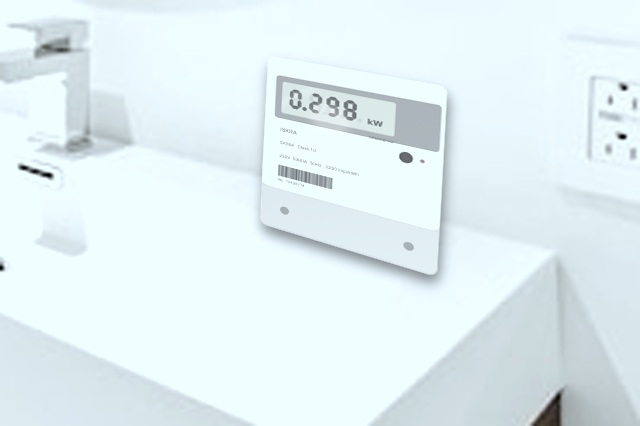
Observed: 0.298 (kW)
